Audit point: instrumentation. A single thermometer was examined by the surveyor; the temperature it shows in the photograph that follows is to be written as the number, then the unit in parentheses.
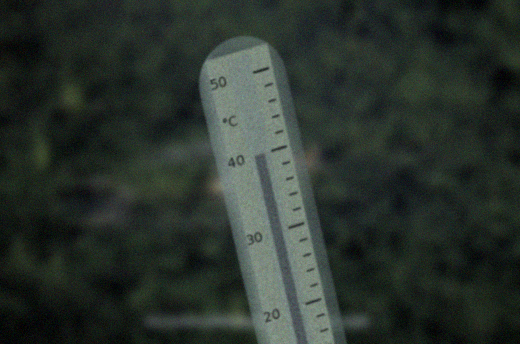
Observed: 40 (°C)
